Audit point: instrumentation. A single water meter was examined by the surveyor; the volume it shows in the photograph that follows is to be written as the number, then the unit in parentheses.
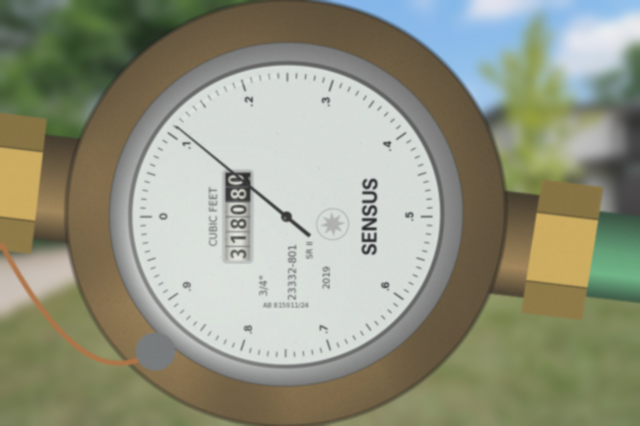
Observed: 318080.11 (ft³)
